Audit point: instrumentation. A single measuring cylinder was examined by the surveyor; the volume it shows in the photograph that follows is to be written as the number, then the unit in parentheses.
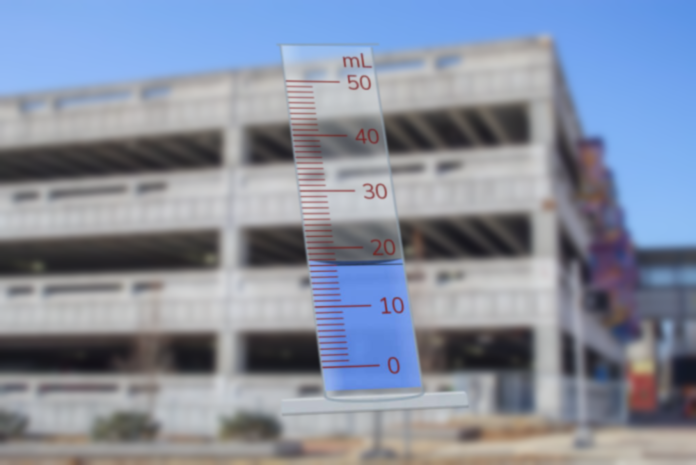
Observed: 17 (mL)
